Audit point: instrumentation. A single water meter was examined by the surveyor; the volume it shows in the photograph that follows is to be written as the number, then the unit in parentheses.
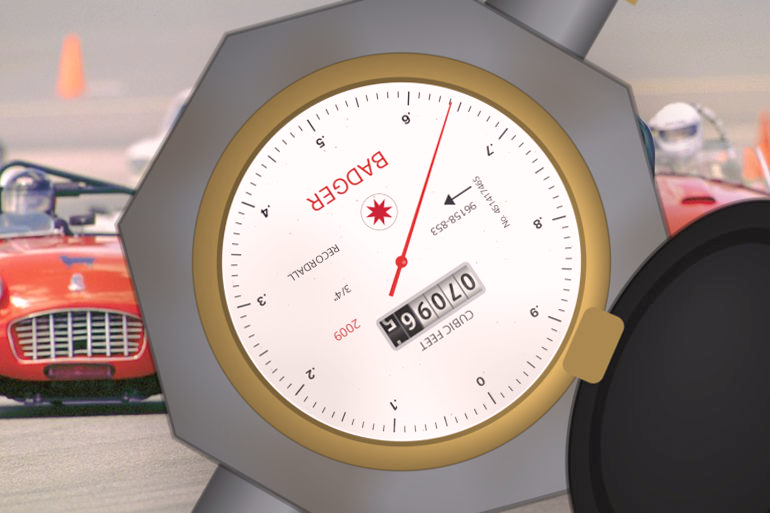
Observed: 70964.64 (ft³)
